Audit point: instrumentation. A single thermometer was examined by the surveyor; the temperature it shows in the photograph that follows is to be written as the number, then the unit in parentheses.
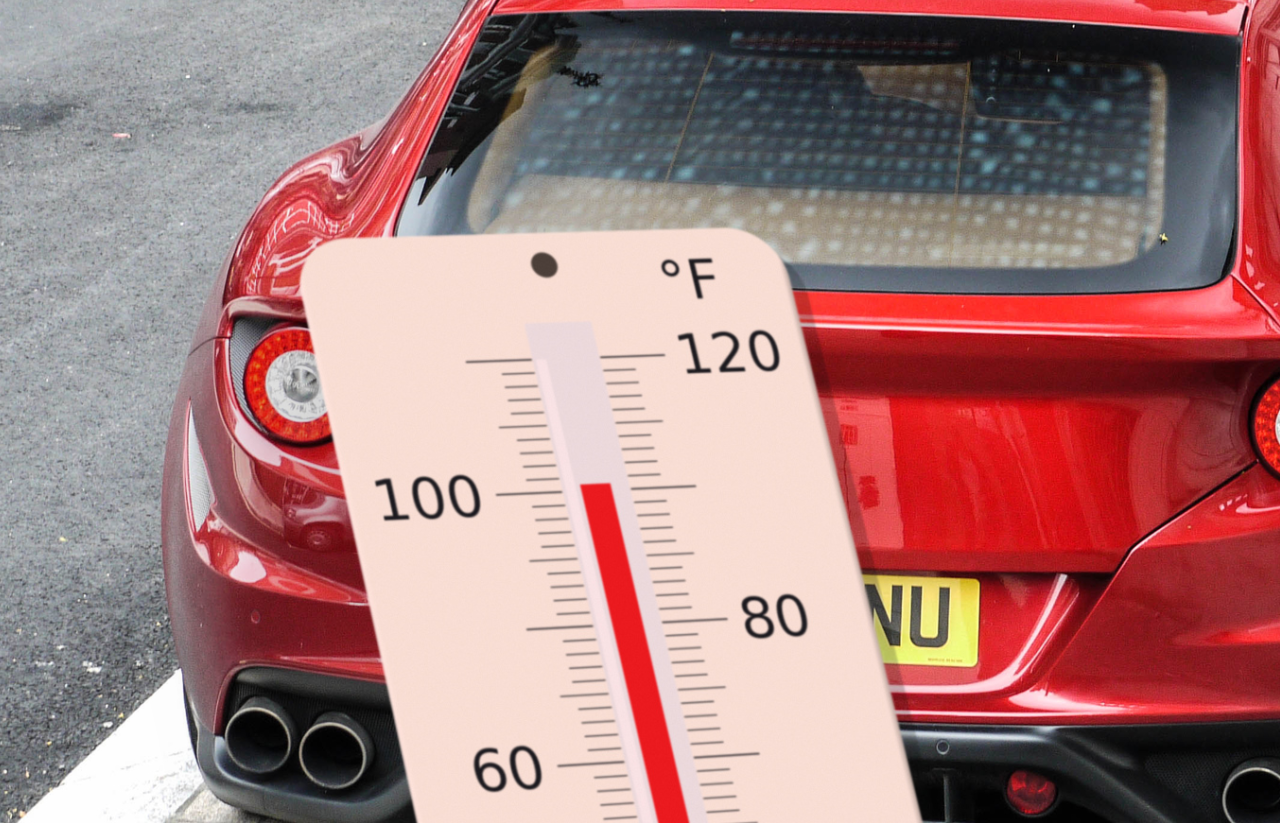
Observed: 101 (°F)
